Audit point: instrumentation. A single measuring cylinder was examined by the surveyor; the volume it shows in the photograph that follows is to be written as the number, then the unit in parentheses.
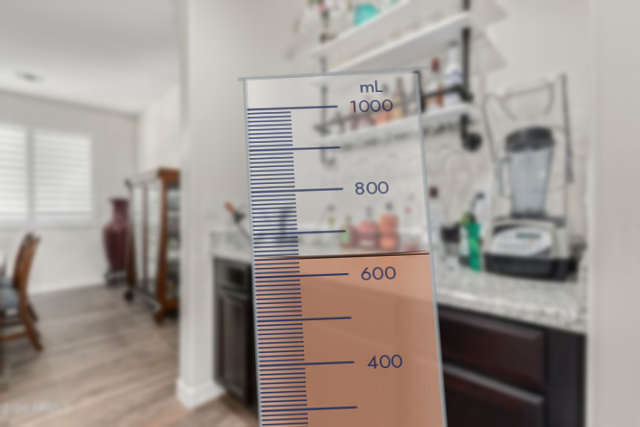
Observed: 640 (mL)
